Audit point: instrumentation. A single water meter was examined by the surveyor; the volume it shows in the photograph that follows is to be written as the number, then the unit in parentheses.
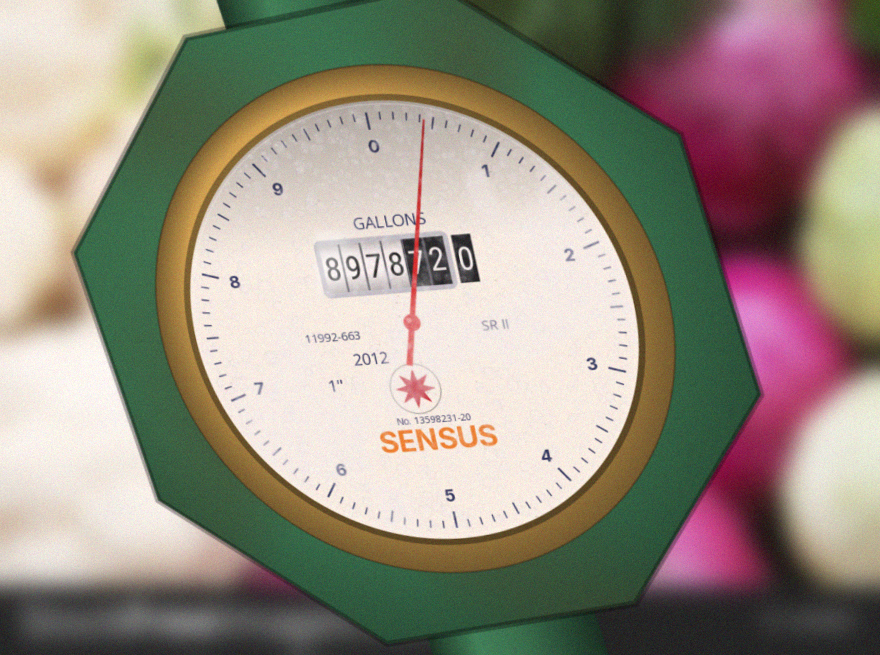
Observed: 8978720.4 (gal)
